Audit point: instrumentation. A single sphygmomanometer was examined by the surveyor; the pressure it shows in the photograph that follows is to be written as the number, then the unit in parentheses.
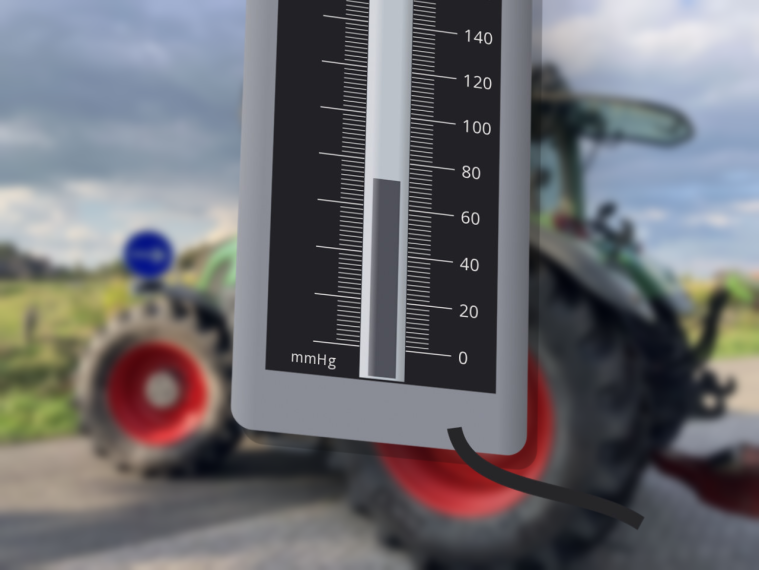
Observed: 72 (mmHg)
